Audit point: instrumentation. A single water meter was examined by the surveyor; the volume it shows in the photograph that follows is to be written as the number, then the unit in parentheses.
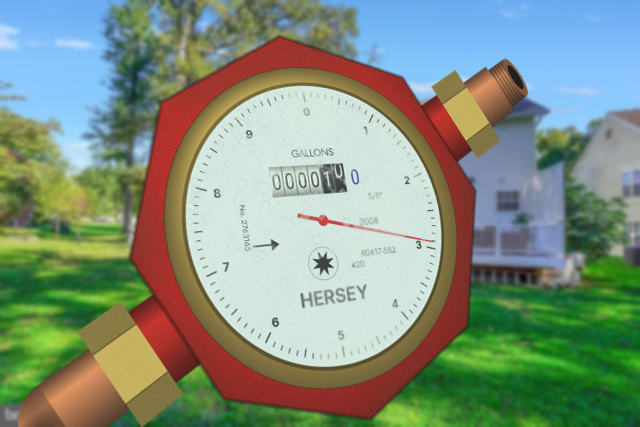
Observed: 102.9 (gal)
